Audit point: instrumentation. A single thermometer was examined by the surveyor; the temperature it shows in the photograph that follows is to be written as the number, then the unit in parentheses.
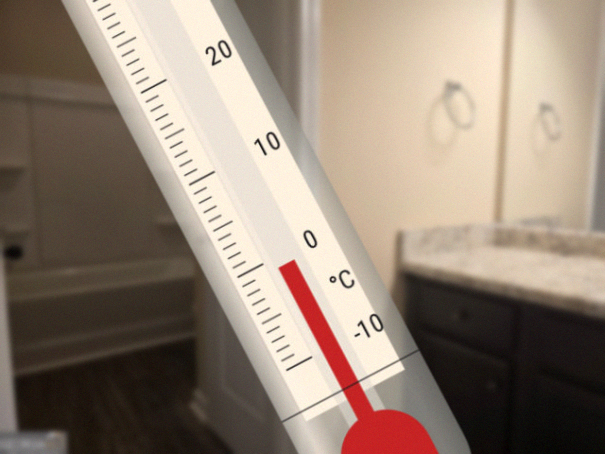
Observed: -1 (°C)
